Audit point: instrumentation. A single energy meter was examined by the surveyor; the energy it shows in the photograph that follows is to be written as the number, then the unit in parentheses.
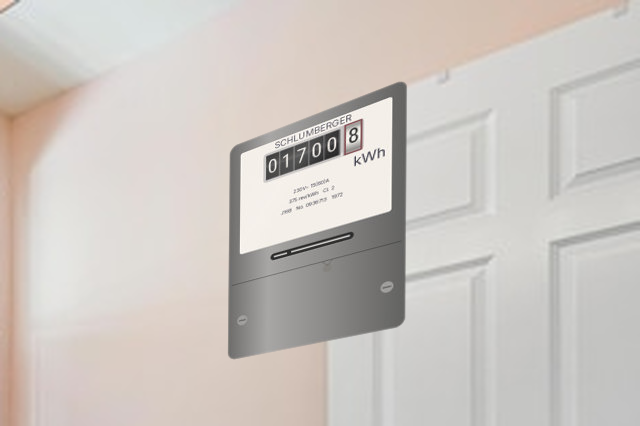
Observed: 1700.8 (kWh)
